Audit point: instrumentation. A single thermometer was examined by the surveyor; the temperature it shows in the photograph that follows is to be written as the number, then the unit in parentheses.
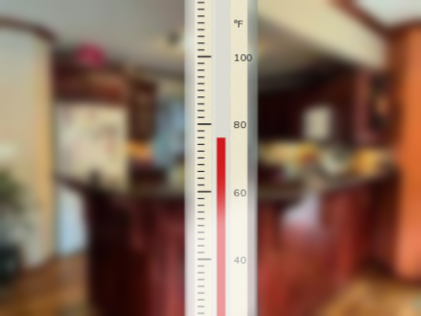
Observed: 76 (°F)
